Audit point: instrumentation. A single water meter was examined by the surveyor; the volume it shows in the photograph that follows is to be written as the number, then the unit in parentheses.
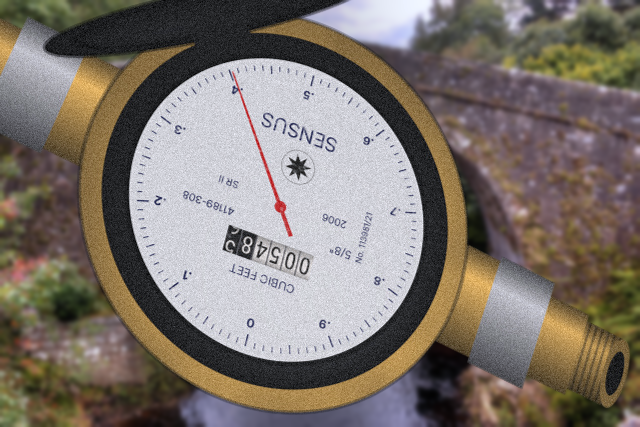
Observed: 5485.40 (ft³)
